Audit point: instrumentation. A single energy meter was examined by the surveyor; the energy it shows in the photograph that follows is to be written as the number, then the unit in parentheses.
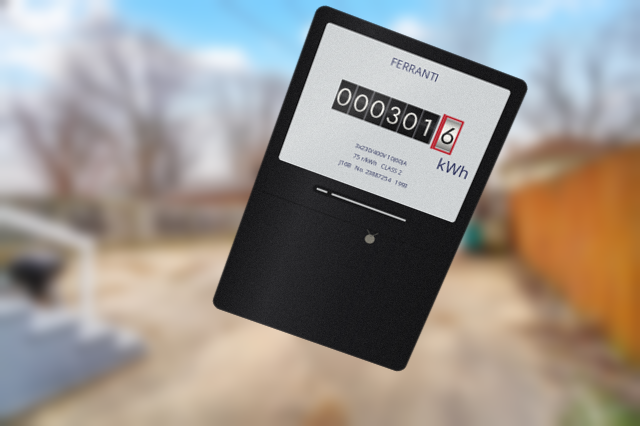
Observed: 301.6 (kWh)
